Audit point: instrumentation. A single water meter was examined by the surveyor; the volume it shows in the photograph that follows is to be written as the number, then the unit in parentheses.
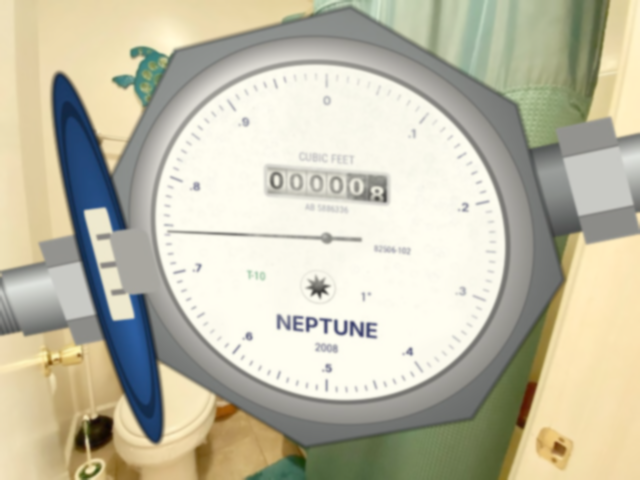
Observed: 7.74 (ft³)
